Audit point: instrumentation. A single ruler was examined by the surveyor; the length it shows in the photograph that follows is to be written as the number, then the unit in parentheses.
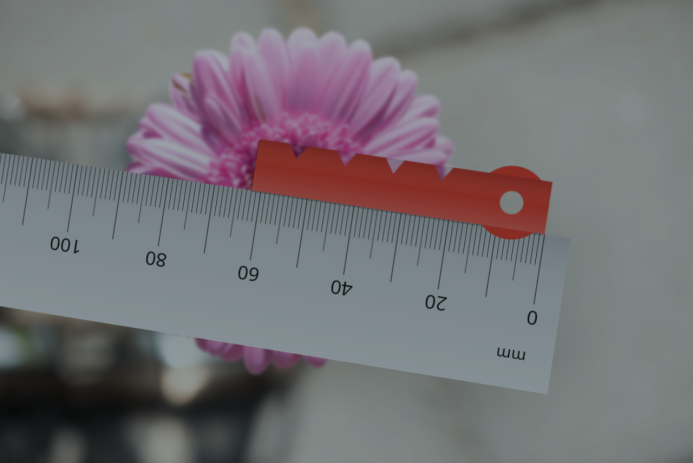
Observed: 62 (mm)
